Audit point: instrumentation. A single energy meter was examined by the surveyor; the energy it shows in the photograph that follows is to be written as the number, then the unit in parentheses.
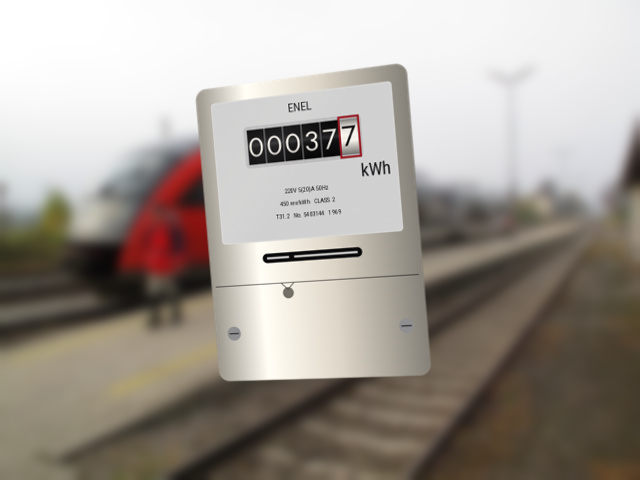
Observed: 37.7 (kWh)
